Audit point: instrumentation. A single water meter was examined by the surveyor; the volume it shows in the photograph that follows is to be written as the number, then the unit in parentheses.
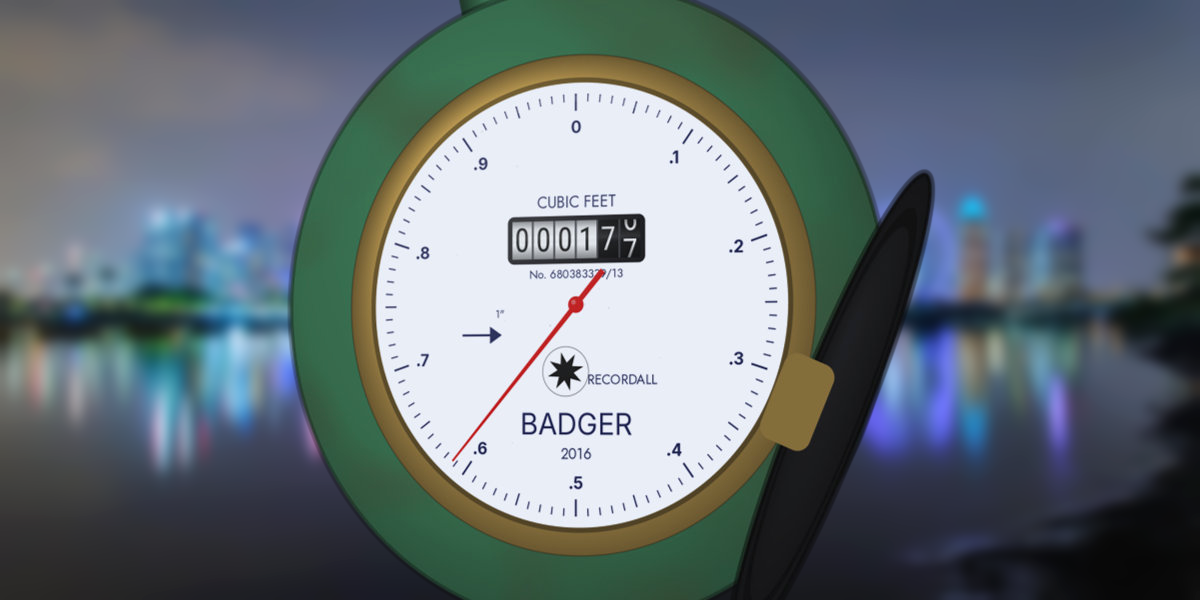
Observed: 176.61 (ft³)
